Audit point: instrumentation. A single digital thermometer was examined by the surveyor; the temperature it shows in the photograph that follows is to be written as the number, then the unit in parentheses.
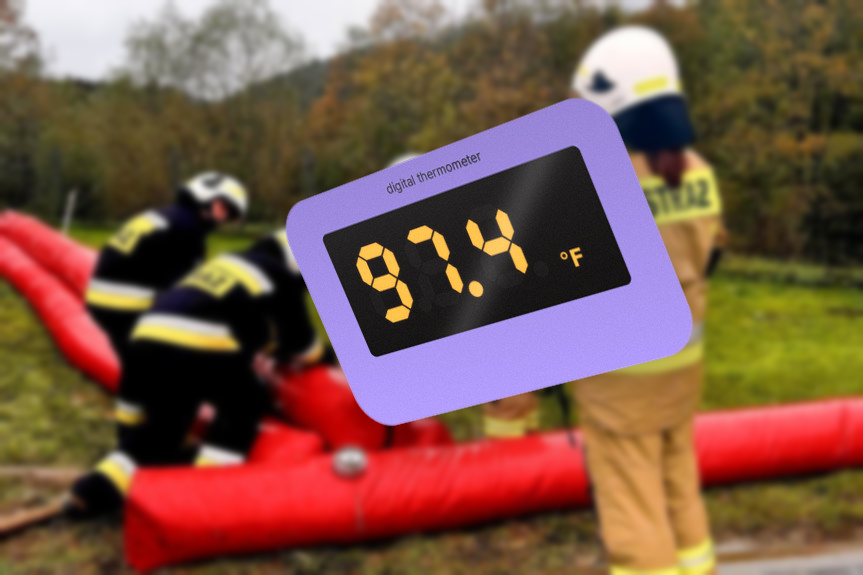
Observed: 97.4 (°F)
